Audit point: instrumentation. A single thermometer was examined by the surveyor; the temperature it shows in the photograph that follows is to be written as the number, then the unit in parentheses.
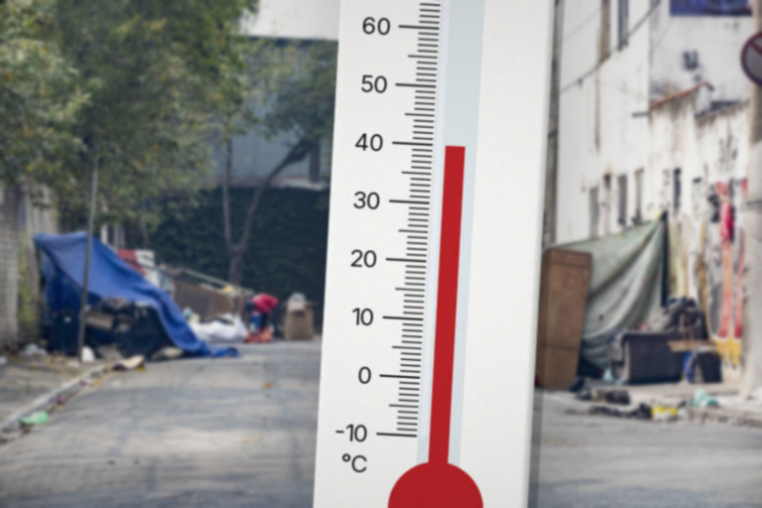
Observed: 40 (°C)
